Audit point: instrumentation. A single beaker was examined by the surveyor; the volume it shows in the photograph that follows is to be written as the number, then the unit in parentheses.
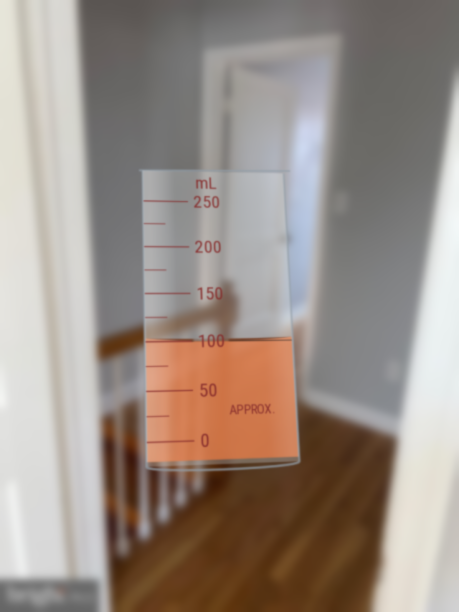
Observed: 100 (mL)
